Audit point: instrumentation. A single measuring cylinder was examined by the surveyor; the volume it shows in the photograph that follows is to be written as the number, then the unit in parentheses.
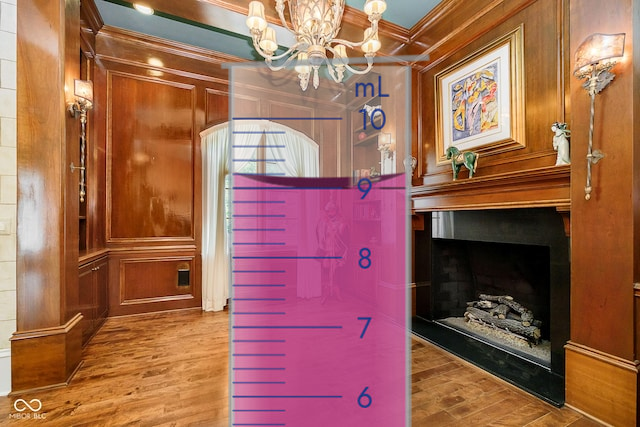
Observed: 9 (mL)
